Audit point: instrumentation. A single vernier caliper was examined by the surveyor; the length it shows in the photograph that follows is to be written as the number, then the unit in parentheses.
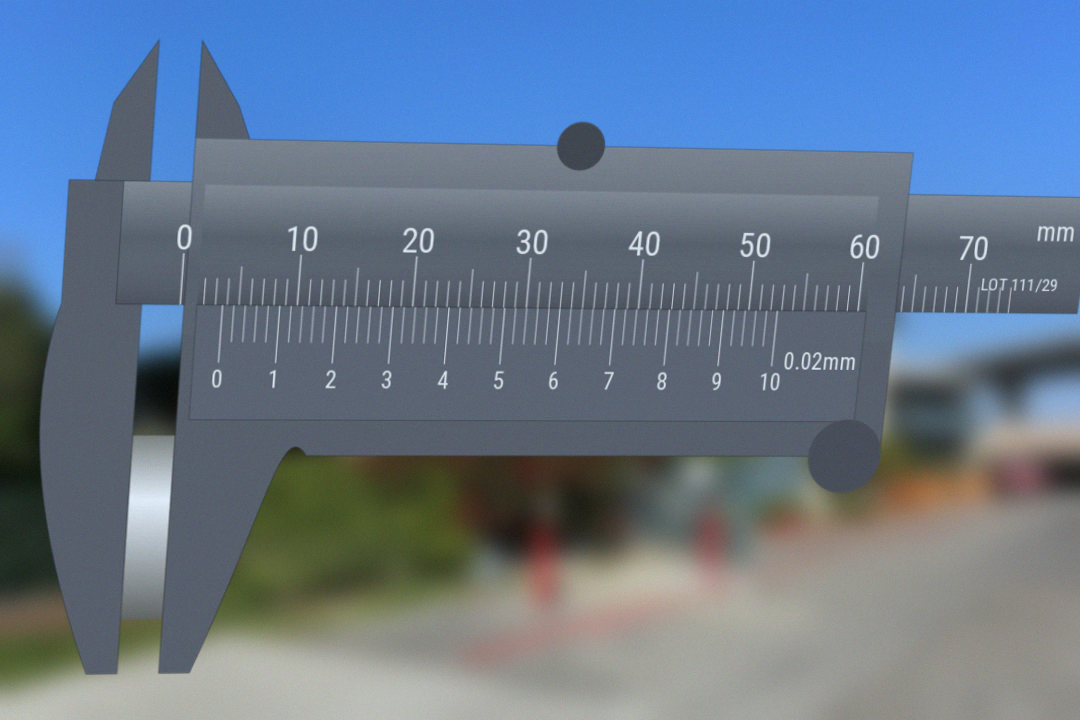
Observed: 3.6 (mm)
